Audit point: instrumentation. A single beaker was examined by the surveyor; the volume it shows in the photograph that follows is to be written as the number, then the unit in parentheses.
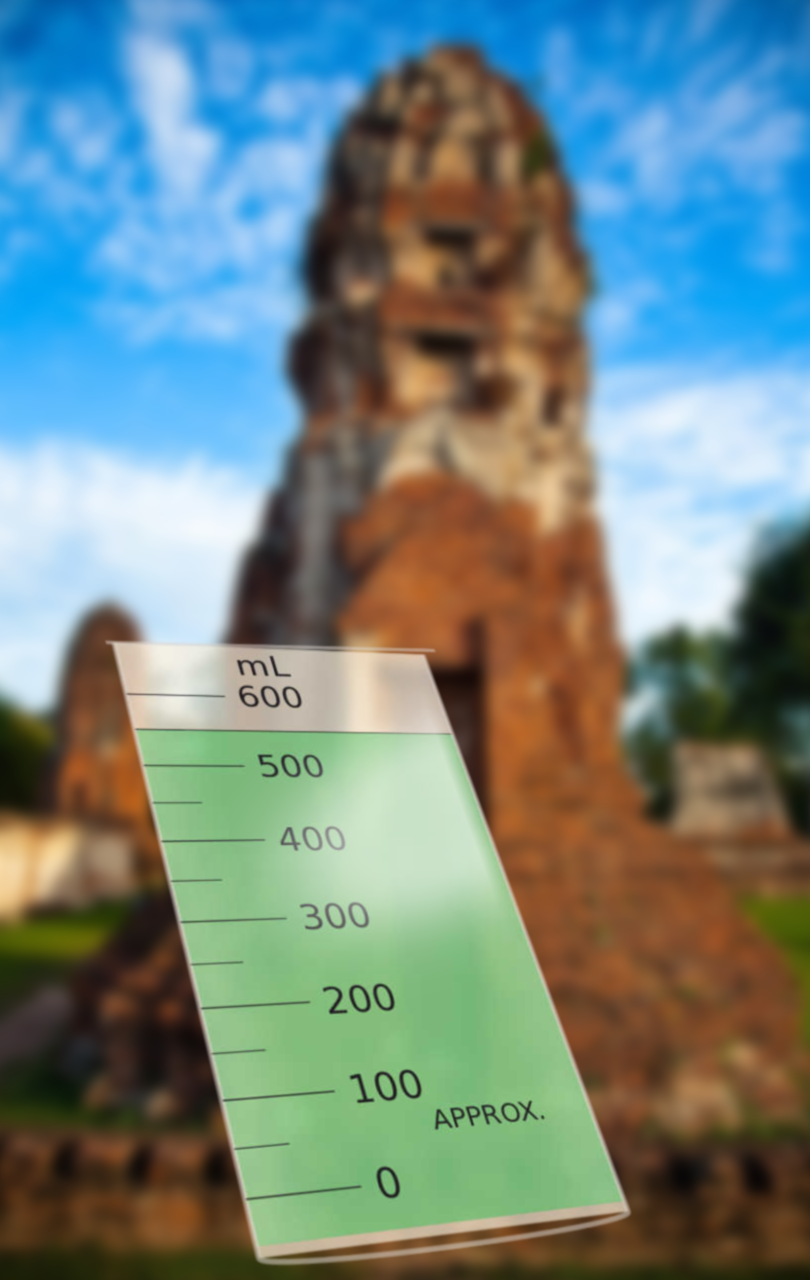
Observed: 550 (mL)
